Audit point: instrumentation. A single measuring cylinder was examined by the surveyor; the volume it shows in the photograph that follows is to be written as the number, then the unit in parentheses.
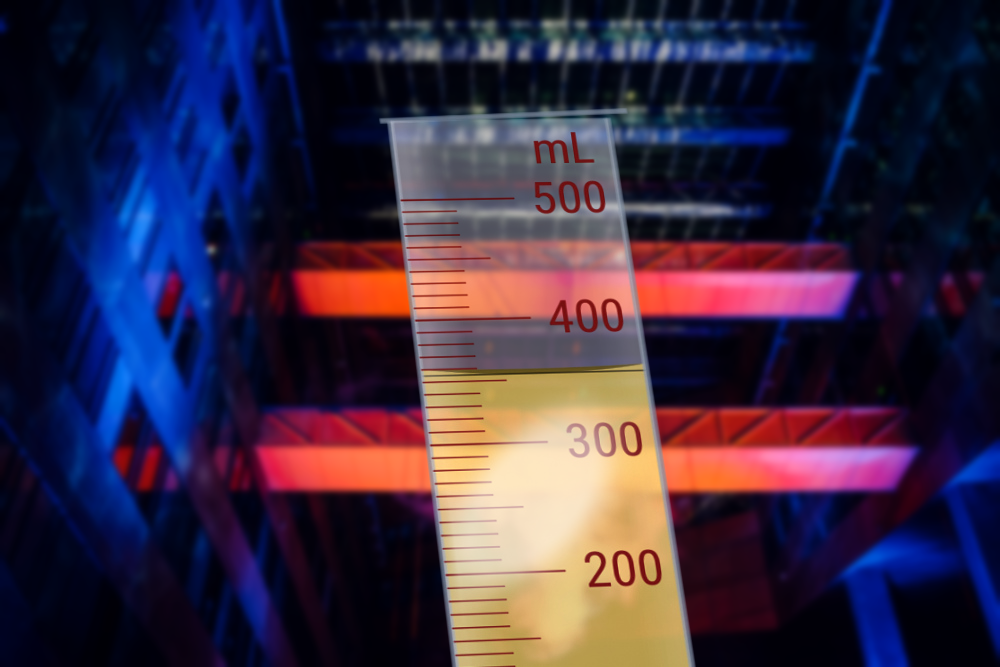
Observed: 355 (mL)
